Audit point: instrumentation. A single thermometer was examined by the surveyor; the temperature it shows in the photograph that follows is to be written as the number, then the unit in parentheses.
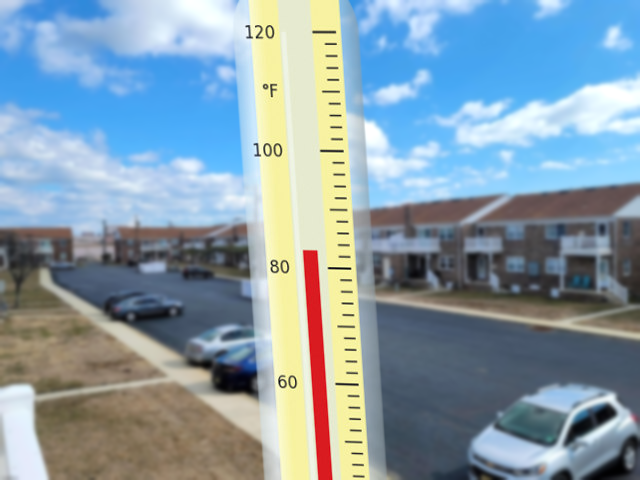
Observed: 83 (°F)
